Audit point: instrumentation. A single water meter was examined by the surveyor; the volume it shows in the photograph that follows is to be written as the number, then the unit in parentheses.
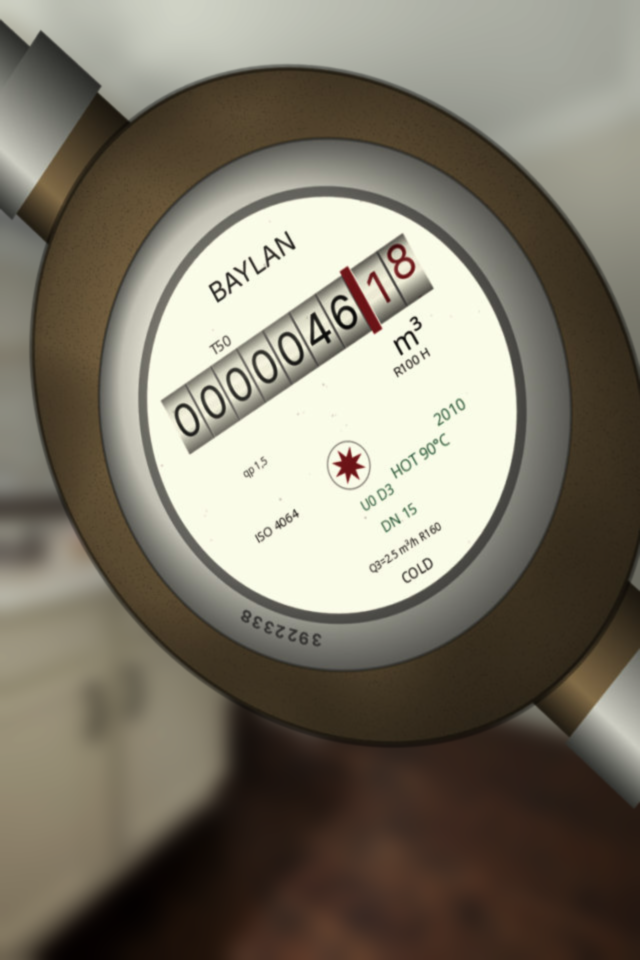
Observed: 46.18 (m³)
